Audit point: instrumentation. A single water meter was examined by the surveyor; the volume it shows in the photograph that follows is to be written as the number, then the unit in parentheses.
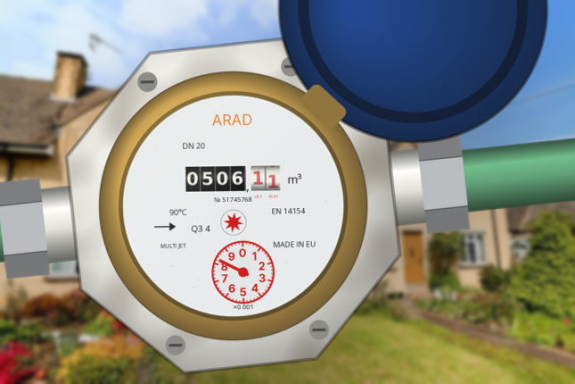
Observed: 506.108 (m³)
